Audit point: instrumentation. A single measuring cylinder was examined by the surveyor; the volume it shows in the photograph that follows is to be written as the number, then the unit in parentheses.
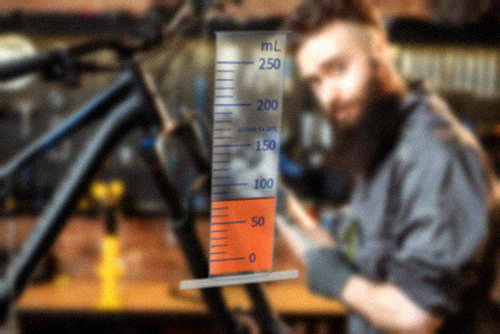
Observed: 80 (mL)
